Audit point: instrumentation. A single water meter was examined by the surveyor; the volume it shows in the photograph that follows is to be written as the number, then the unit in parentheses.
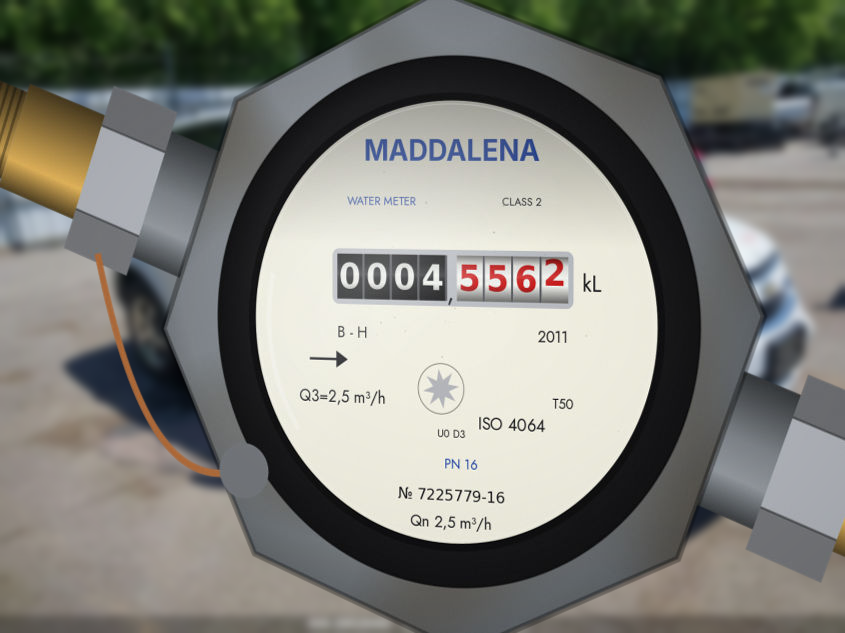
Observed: 4.5562 (kL)
